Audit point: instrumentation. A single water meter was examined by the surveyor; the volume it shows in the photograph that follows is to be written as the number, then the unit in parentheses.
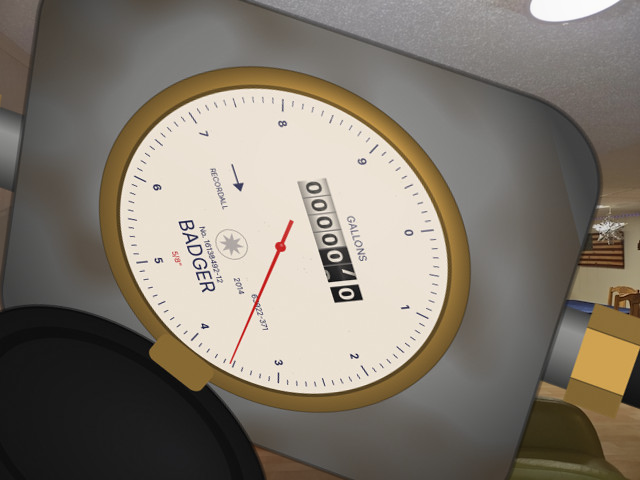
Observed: 73.5 (gal)
